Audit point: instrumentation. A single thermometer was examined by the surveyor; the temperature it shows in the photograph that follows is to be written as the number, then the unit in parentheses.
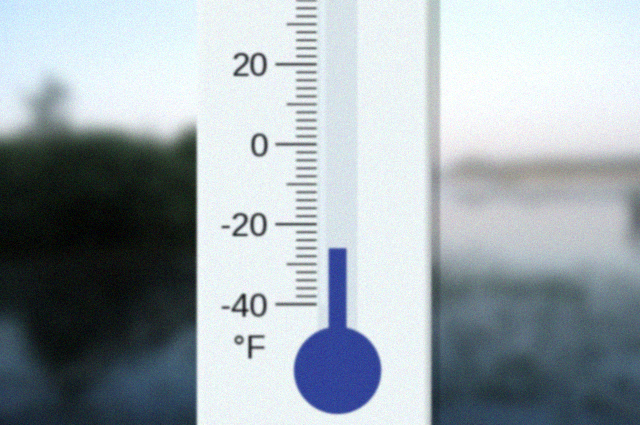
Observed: -26 (°F)
